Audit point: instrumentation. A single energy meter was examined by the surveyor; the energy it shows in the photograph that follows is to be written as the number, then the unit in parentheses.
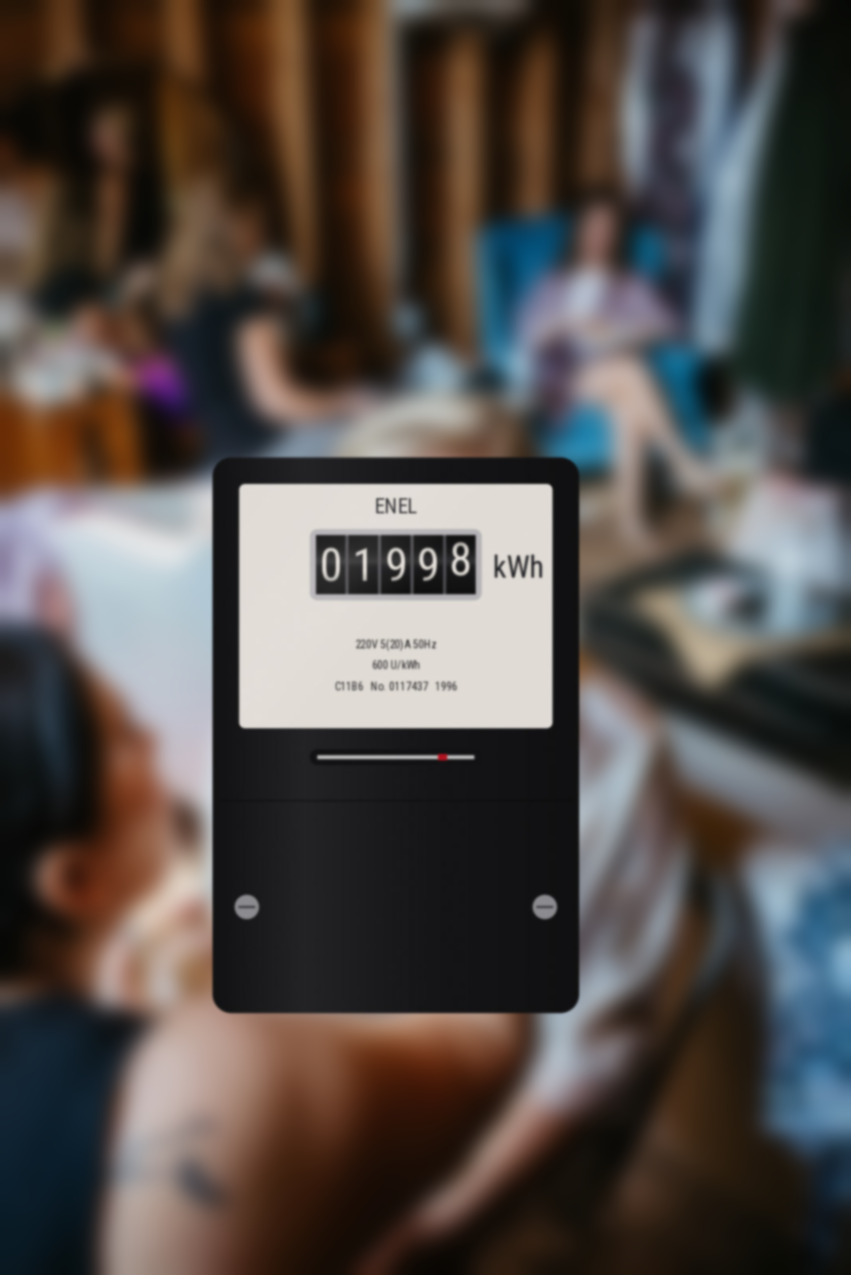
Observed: 1998 (kWh)
